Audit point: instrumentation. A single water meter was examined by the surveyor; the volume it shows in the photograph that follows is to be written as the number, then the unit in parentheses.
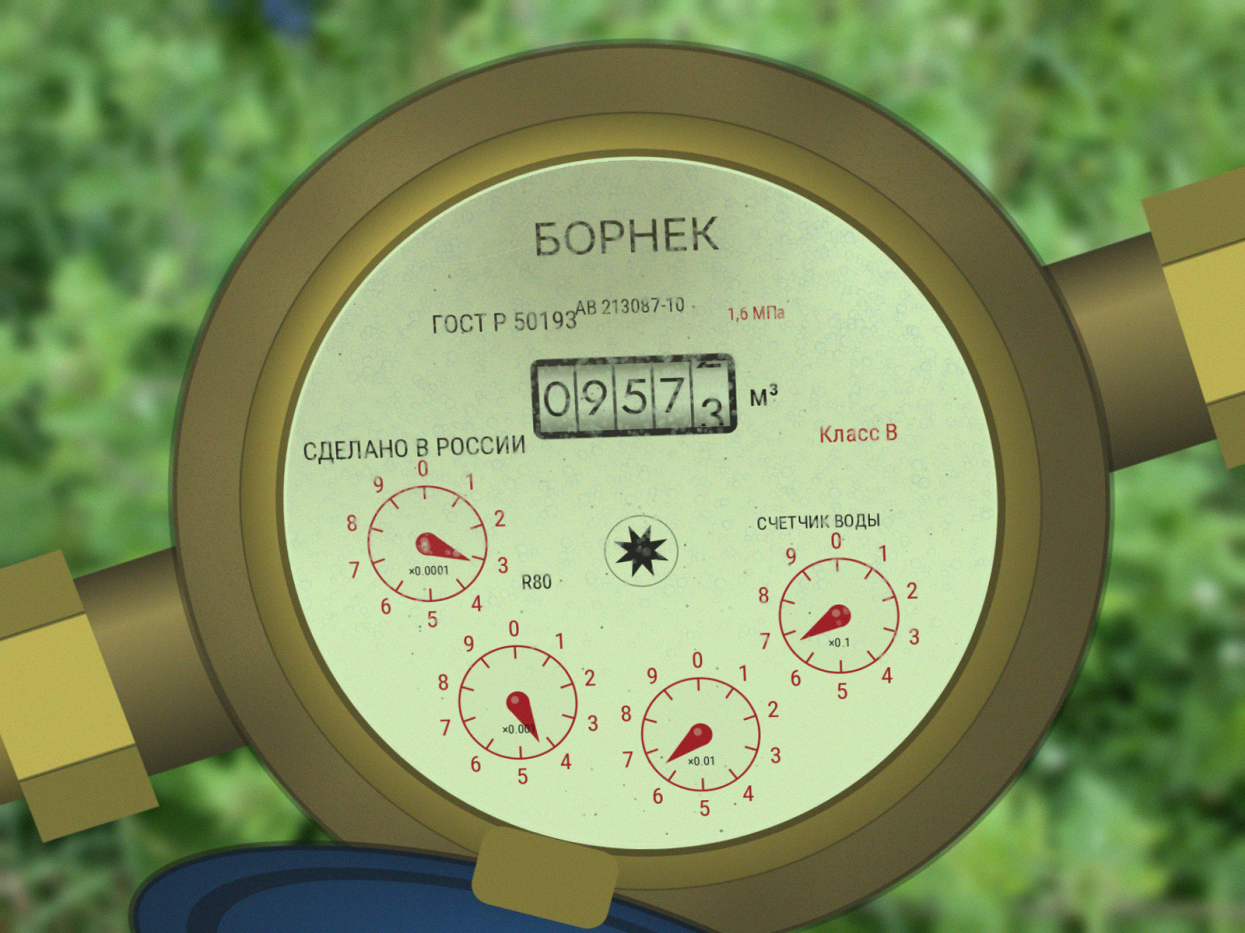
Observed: 9572.6643 (m³)
